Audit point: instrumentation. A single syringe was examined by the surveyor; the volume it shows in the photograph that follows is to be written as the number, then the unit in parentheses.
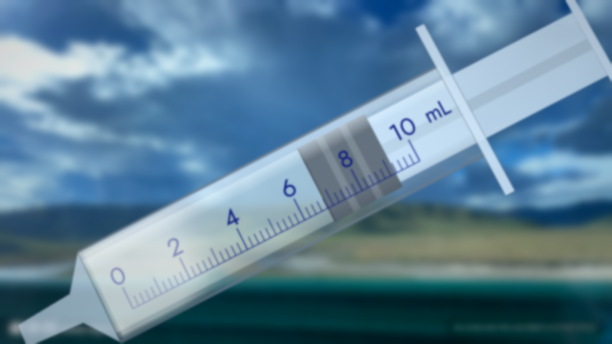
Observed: 6.8 (mL)
